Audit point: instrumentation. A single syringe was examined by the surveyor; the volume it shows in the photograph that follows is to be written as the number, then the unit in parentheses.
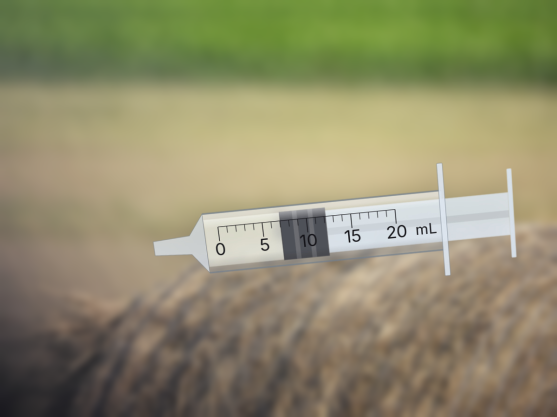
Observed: 7 (mL)
